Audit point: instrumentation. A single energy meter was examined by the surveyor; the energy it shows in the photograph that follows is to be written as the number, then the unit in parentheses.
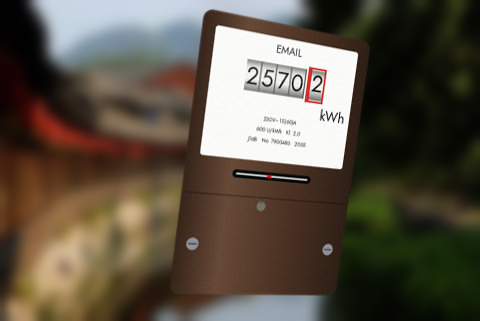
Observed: 2570.2 (kWh)
